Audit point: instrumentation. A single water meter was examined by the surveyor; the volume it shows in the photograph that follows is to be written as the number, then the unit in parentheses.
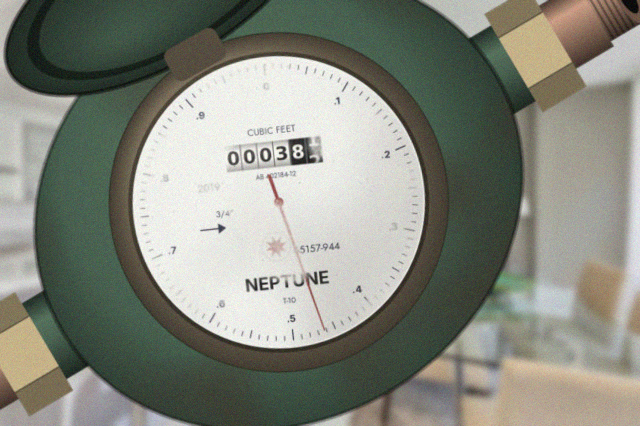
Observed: 381.46 (ft³)
